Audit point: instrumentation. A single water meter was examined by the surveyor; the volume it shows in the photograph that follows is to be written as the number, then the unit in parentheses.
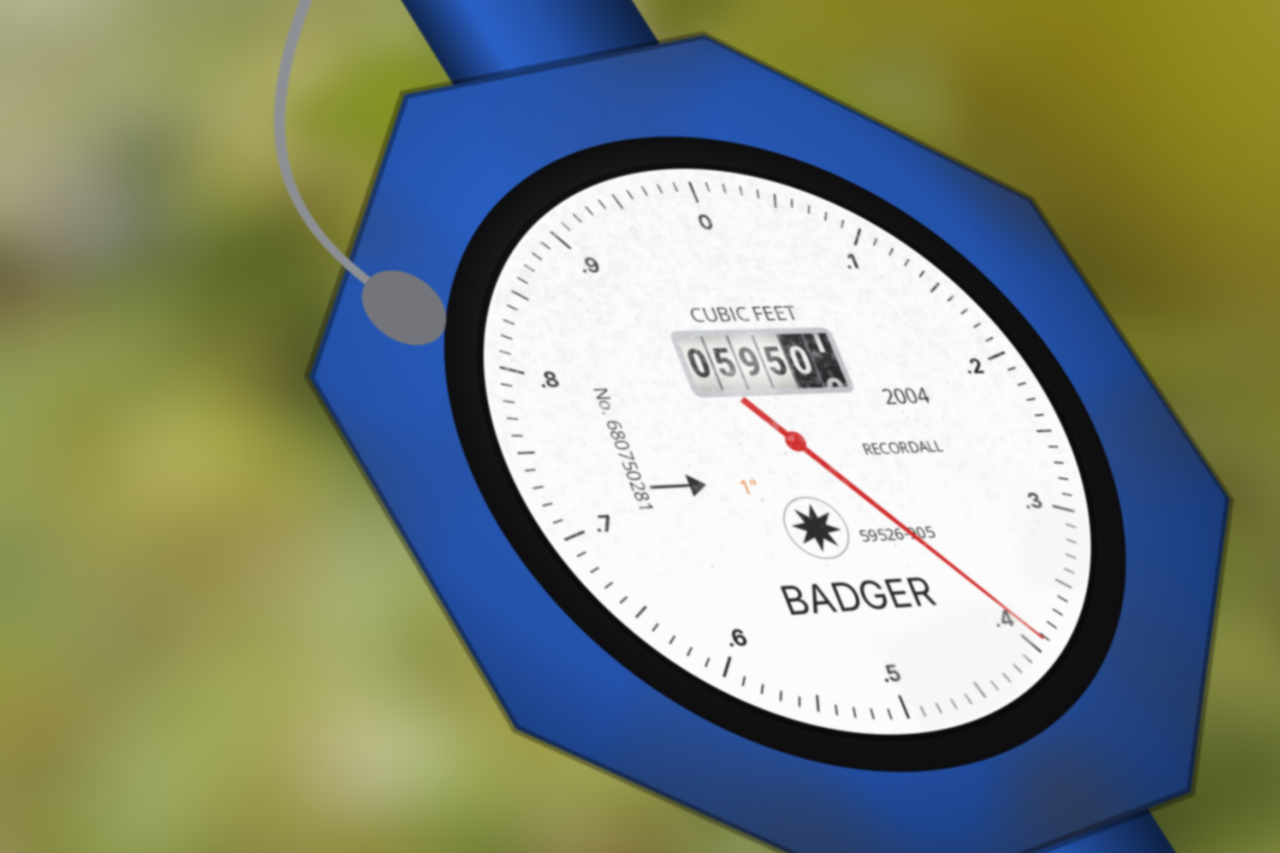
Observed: 59501.39 (ft³)
